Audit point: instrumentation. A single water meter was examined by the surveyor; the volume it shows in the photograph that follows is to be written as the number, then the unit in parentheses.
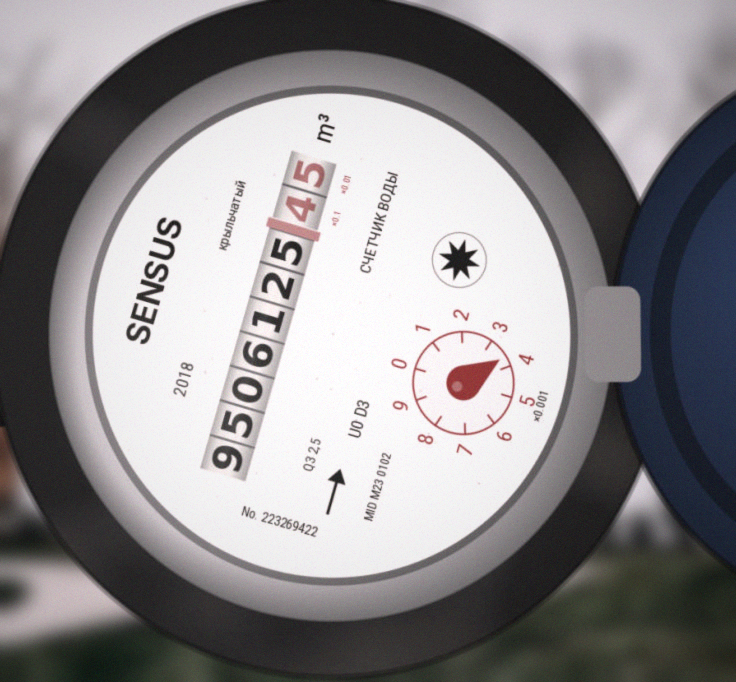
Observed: 9506125.453 (m³)
